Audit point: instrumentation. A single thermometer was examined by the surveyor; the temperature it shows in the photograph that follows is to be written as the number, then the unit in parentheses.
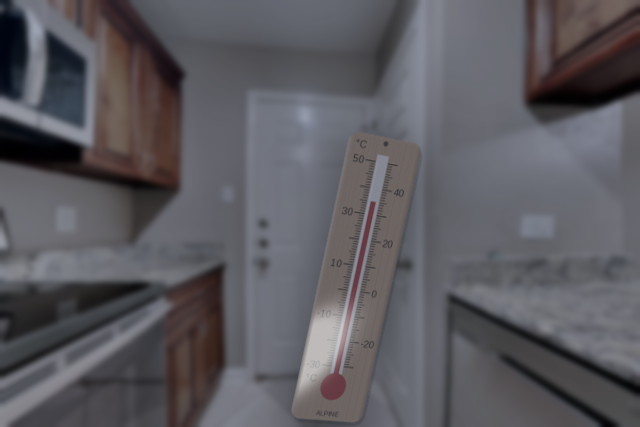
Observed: 35 (°C)
